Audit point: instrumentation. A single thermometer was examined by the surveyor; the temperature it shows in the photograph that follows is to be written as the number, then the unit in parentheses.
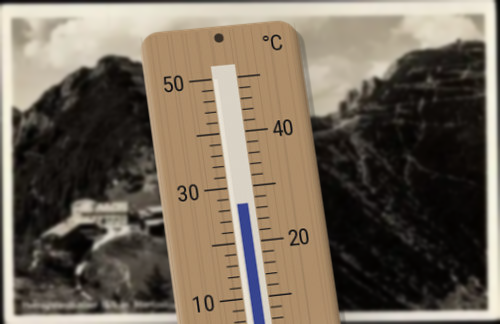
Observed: 27 (°C)
